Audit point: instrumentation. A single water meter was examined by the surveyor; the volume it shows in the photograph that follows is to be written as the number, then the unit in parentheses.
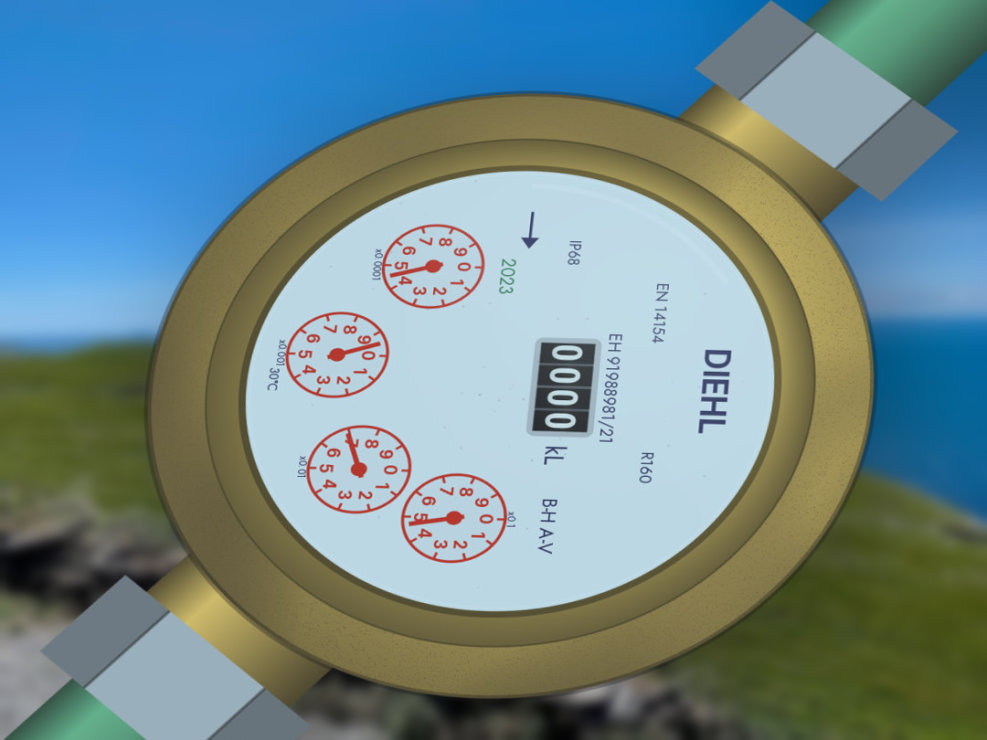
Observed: 0.4694 (kL)
